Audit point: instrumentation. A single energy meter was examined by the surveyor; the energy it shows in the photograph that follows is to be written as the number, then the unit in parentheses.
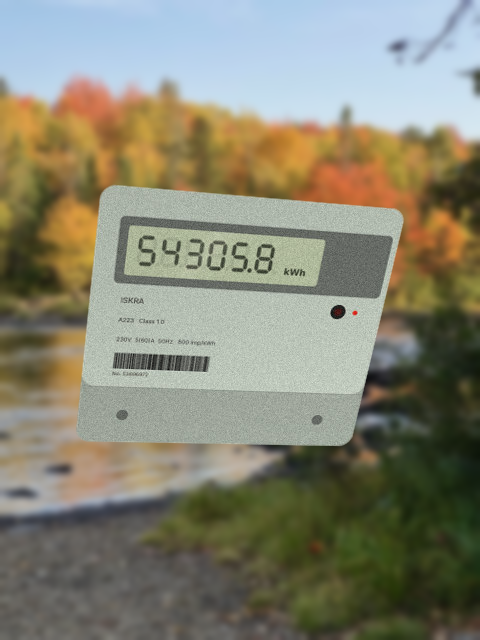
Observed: 54305.8 (kWh)
